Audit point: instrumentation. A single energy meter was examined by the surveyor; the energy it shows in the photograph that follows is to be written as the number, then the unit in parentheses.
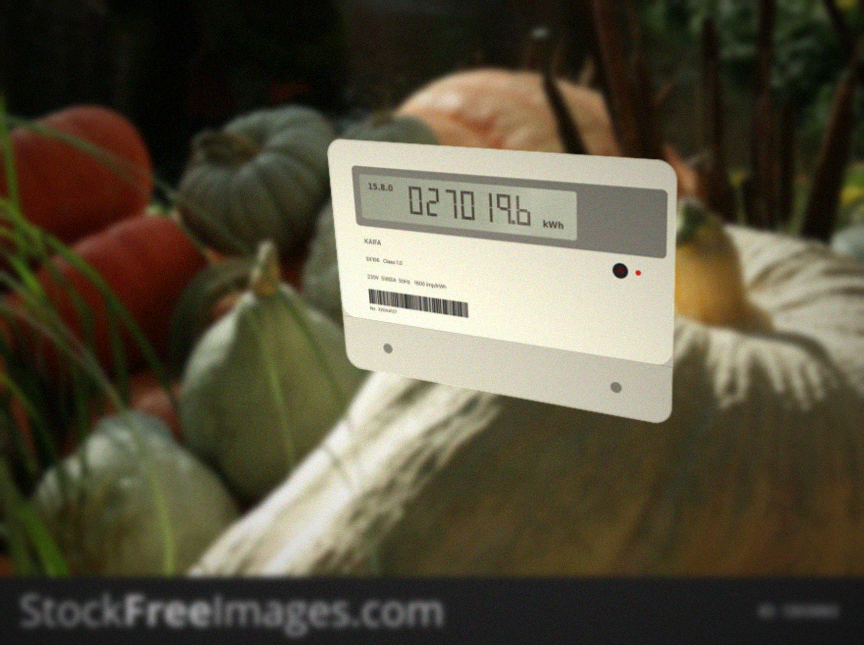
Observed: 27019.6 (kWh)
